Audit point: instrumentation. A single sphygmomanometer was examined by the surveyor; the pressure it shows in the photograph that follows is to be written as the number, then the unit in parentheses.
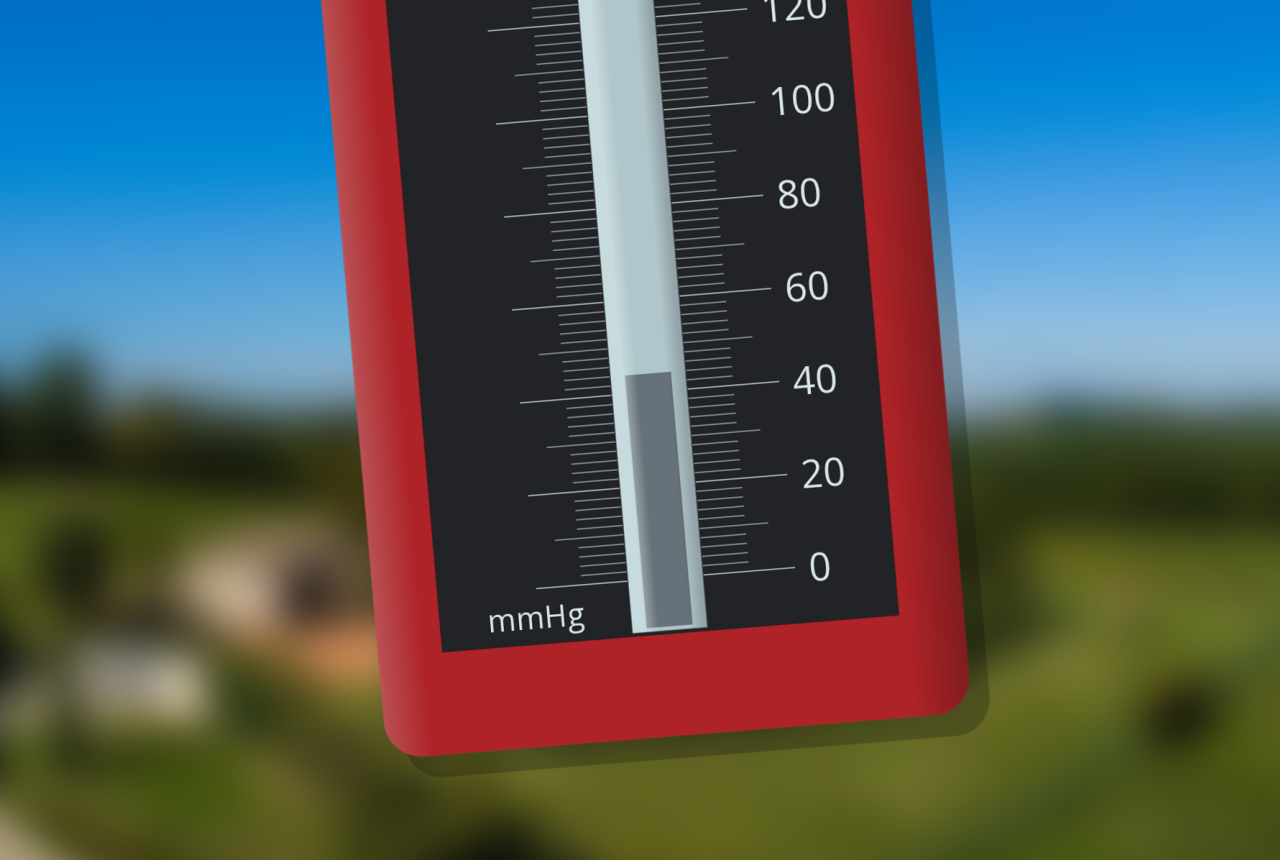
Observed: 44 (mmHg)
